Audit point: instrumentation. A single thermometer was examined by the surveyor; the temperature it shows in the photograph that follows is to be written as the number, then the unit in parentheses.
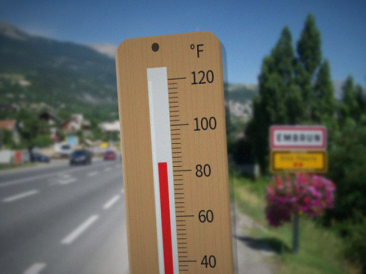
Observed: 84 (°F)
